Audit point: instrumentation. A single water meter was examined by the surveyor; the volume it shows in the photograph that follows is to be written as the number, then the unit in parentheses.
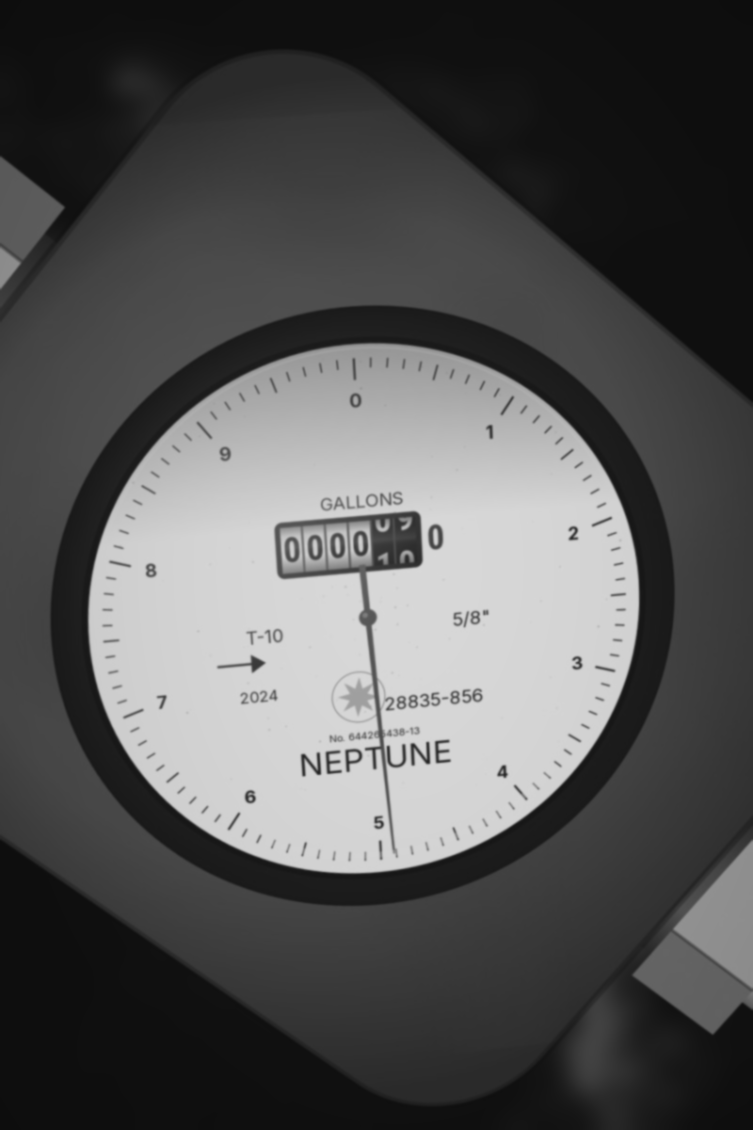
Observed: 94.9 (gal)
